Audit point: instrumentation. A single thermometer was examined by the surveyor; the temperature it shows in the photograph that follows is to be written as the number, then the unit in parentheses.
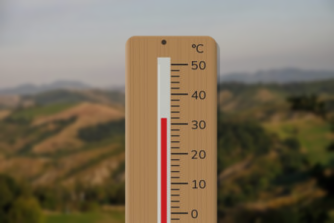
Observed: 32 (°C)
